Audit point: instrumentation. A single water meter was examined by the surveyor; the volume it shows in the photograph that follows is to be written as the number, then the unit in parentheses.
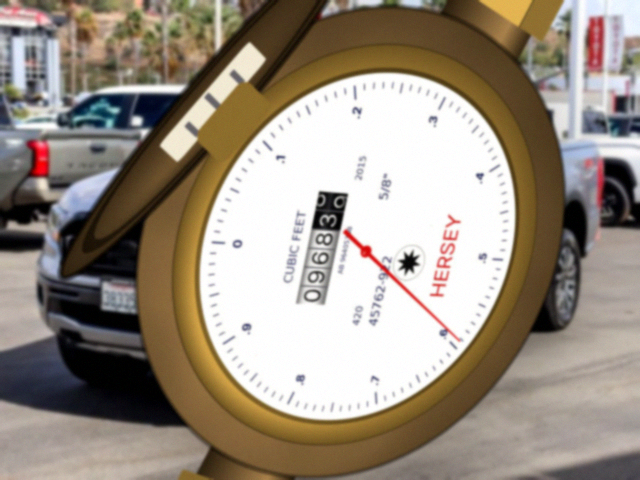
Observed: 96838.59 (ft³)
